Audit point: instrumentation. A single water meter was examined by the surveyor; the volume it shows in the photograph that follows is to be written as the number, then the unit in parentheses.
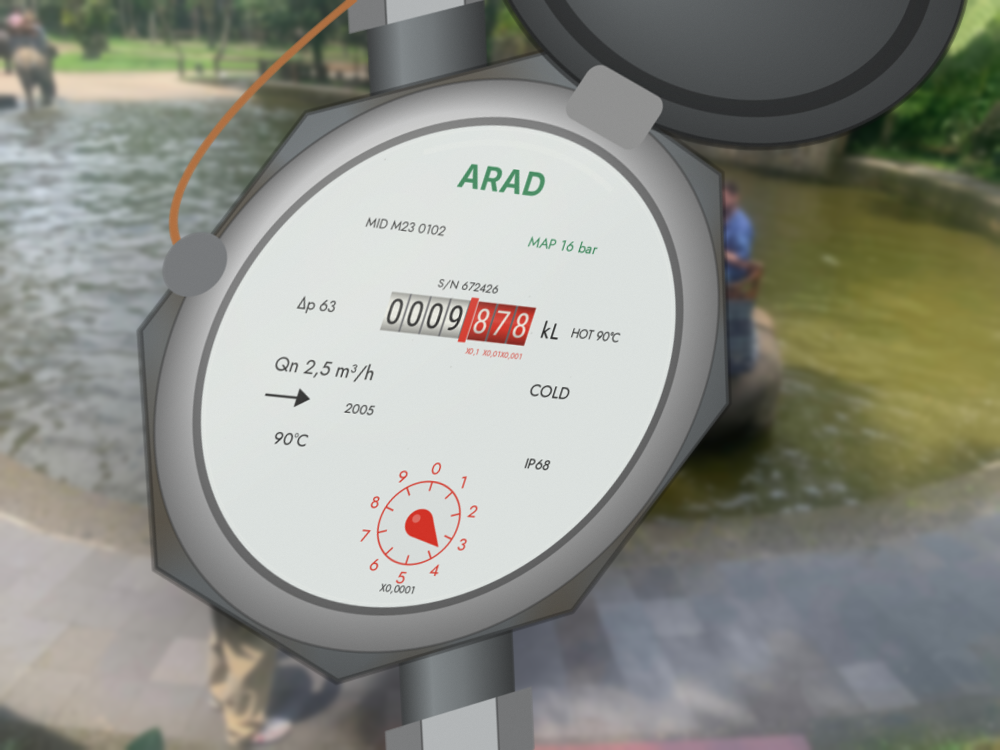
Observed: 9.8783 (kL)
